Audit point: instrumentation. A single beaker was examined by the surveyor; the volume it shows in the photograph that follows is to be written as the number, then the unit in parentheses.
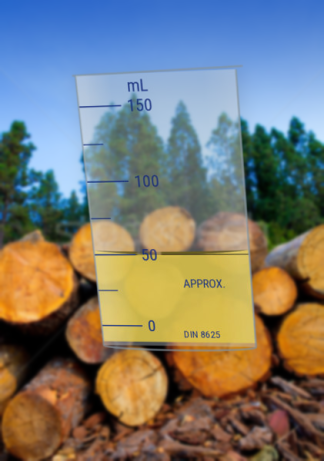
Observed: 50 (mL)
